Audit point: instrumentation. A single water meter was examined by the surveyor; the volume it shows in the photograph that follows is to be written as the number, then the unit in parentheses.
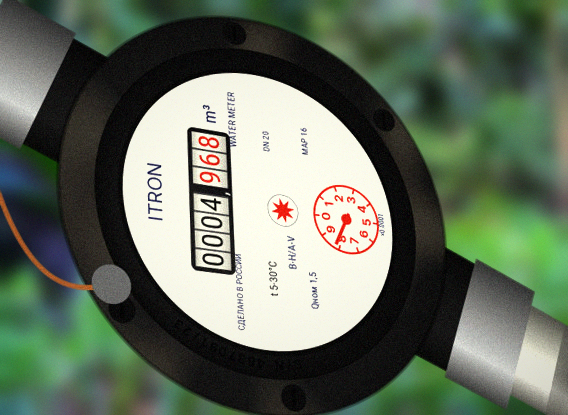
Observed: 4.9688 (m³)
